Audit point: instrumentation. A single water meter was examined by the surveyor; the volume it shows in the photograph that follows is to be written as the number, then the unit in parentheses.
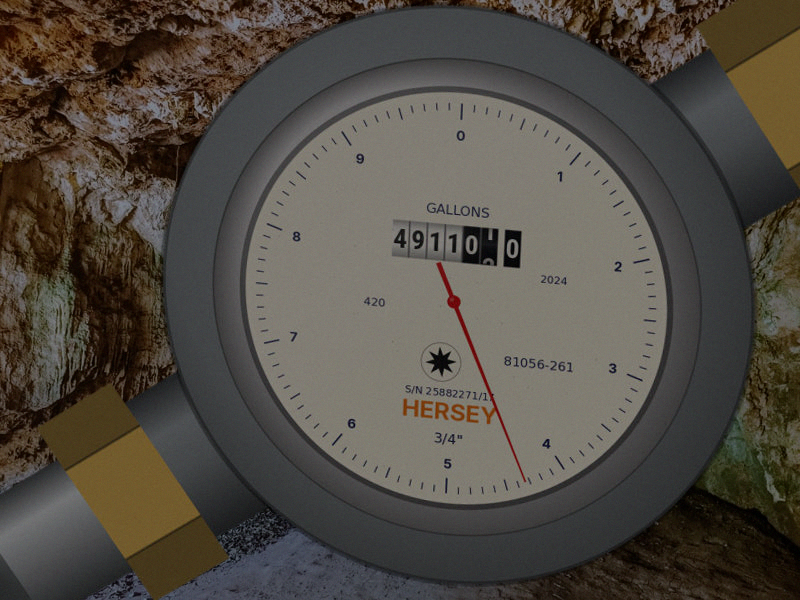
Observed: 4911014.3 (gal)
